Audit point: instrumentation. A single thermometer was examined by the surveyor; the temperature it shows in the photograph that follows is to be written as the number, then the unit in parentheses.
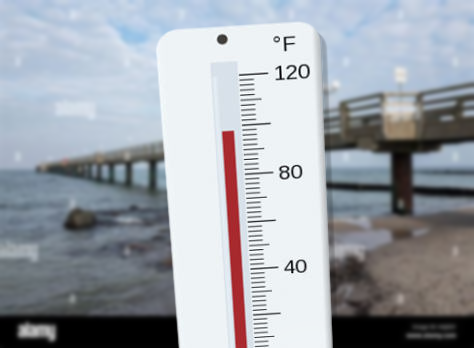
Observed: 98 (°F)
